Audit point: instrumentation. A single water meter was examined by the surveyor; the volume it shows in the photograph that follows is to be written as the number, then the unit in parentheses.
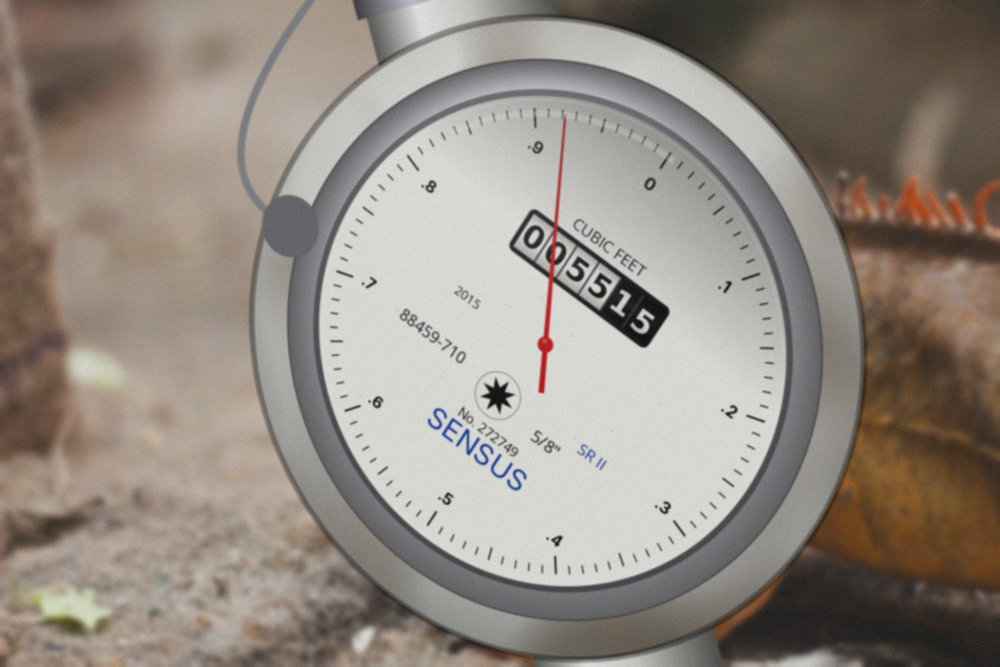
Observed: 5514.92 (ft³)
